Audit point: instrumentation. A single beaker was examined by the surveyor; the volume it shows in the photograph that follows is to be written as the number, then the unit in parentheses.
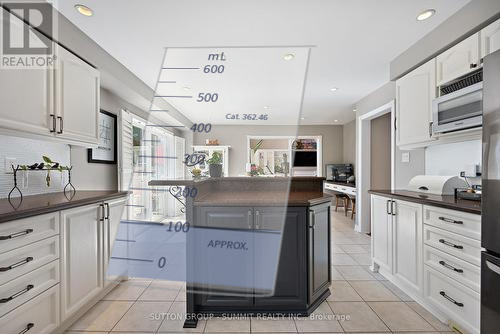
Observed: 100 (mL)
